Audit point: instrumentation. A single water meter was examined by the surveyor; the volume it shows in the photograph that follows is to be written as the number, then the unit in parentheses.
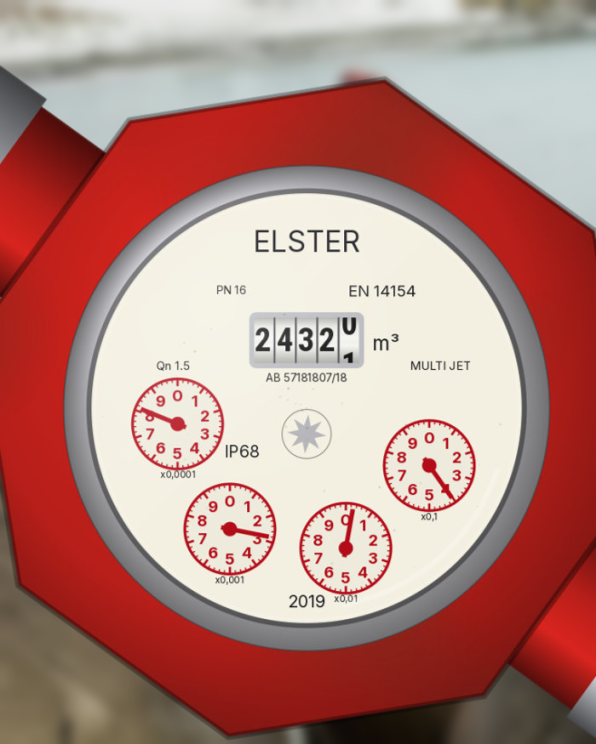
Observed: 24320.4028 (m³)
